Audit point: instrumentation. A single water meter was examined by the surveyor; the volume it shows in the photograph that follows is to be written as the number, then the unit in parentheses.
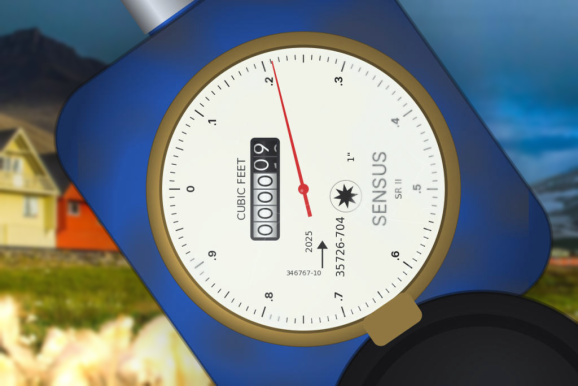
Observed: 9.21 (ft³)
